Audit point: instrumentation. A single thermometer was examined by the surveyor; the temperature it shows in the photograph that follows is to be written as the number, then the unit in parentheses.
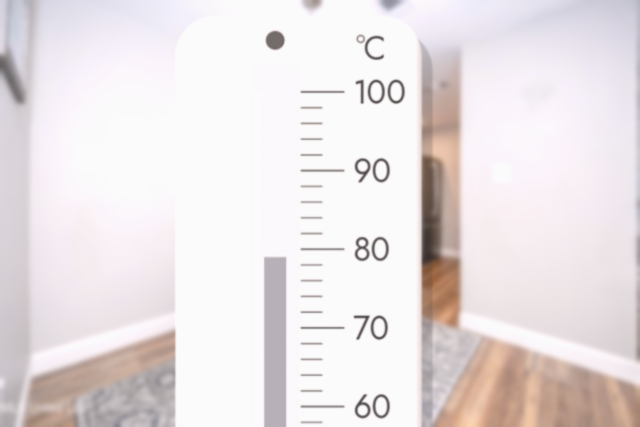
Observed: 79 (°C)
